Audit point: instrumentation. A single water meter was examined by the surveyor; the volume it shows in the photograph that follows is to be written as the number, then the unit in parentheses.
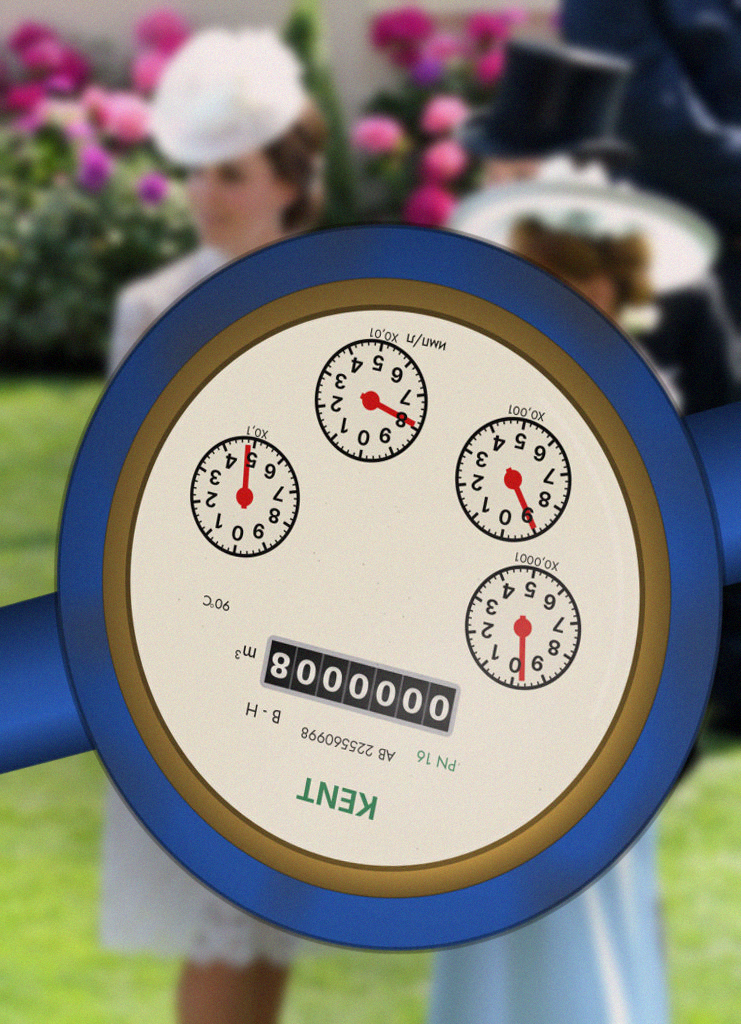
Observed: 8.4789 (m³)
